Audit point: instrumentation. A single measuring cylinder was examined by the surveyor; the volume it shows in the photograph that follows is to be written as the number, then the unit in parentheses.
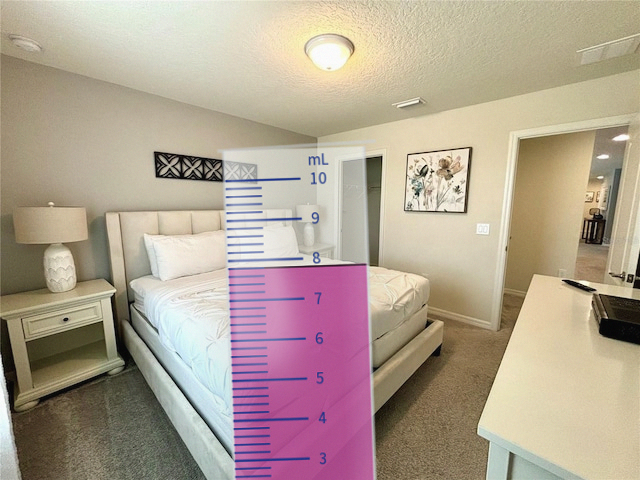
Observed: 7.8 (mL)
